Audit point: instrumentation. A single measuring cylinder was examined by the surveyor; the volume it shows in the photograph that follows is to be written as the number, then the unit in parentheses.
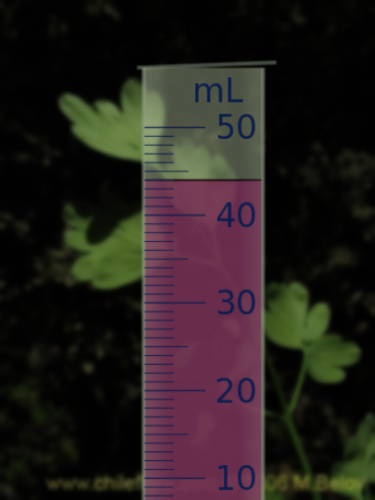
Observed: 44 (mL)
